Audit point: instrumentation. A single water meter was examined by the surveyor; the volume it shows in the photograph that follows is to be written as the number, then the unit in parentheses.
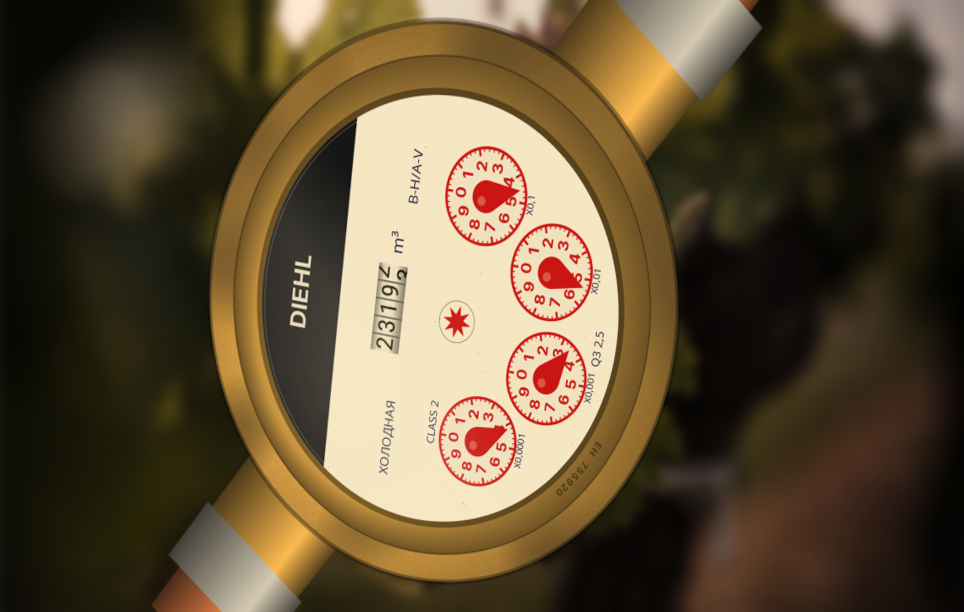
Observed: 23192.4534 (m³)
